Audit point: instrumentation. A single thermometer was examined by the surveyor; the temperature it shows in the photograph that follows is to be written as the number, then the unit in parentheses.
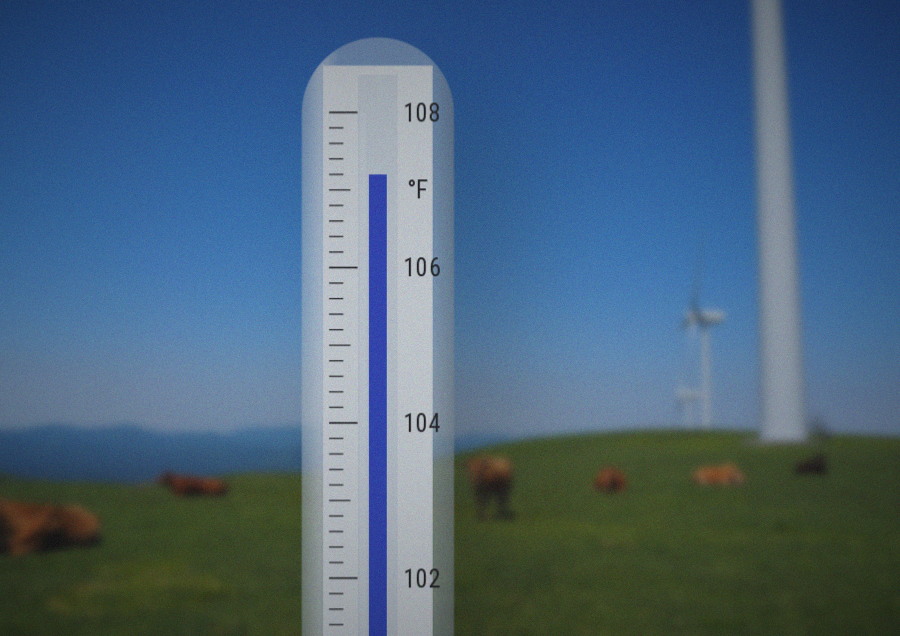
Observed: 107.2 (°F)
